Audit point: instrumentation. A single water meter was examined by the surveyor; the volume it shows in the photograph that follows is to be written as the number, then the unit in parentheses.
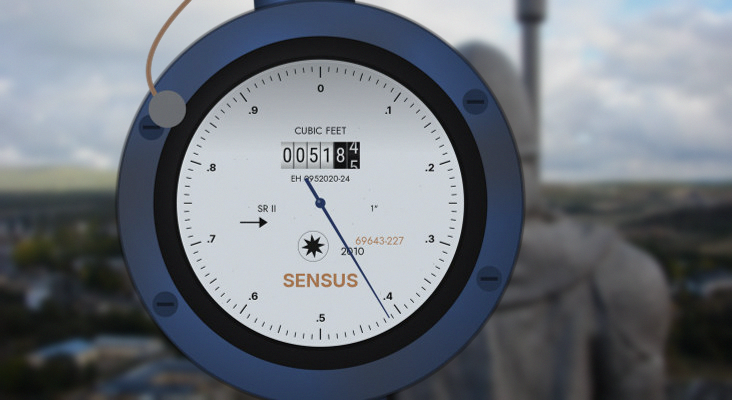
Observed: 5184.41 (ft³)
